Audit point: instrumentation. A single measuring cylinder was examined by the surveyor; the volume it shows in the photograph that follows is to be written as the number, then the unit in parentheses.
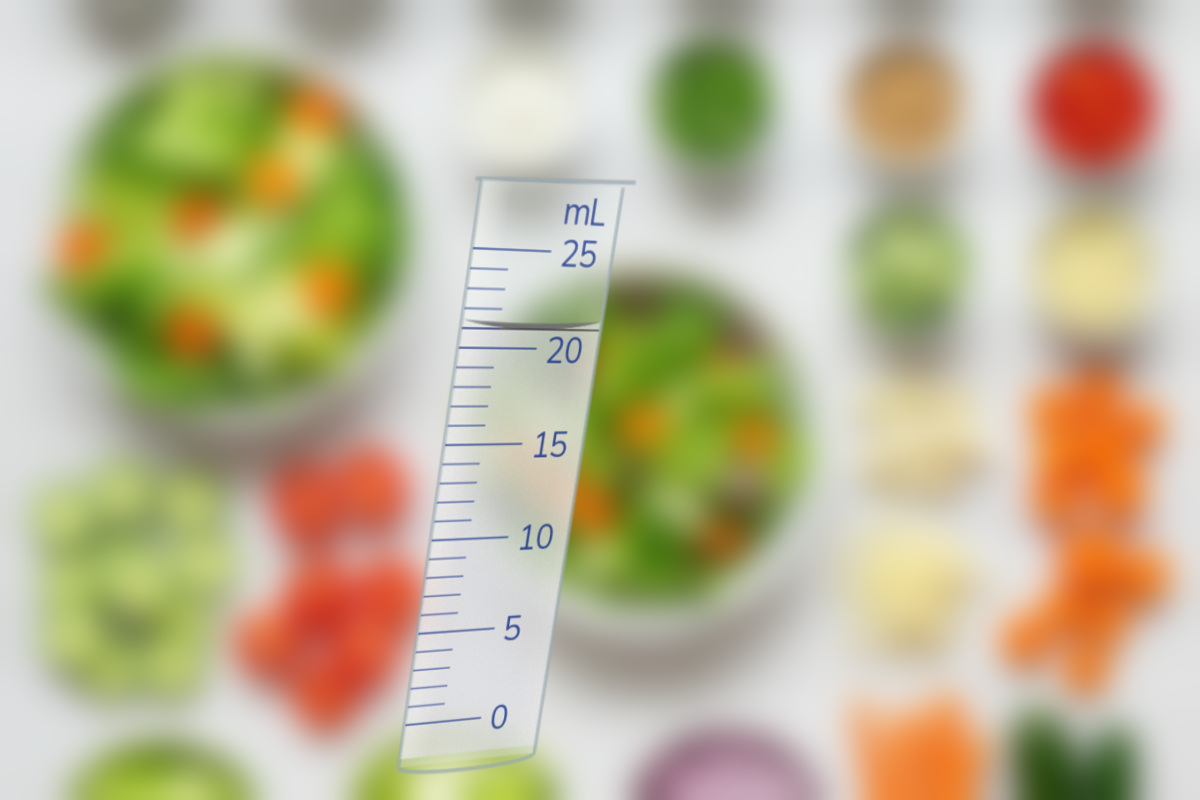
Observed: 21 (mL)
